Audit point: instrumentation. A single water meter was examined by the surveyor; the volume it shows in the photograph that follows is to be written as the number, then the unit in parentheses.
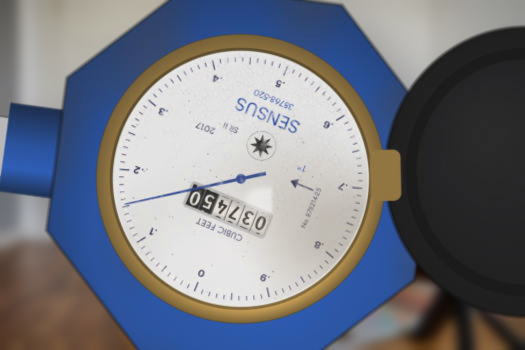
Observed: 37450.15 (ft³)
